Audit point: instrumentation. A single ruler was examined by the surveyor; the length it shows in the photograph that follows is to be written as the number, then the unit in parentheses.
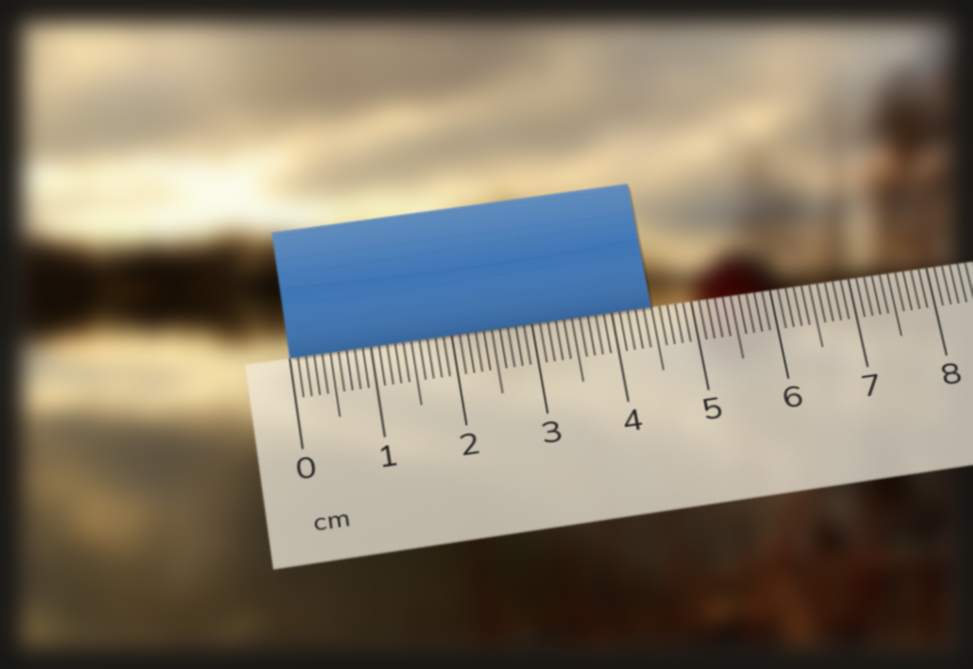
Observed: 4.5 (cm)
